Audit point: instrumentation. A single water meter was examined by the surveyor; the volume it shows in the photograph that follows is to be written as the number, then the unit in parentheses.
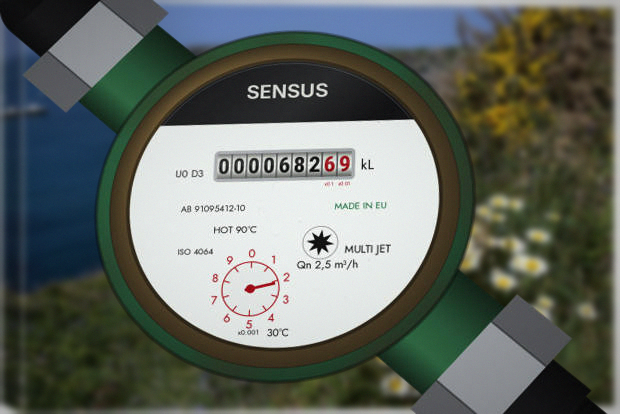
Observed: 682.692 (kL)
